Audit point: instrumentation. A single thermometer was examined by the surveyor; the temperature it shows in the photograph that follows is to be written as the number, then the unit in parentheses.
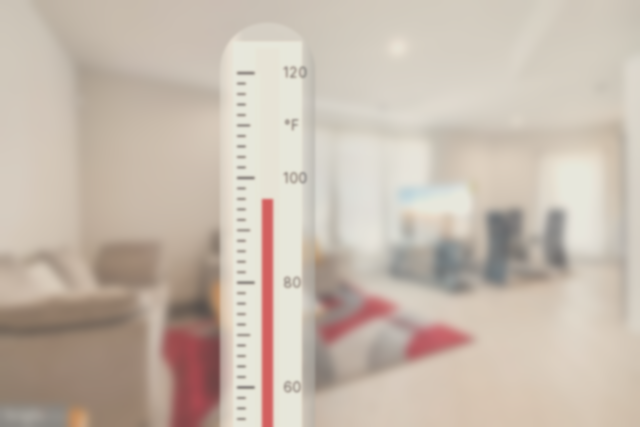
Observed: 96 (°F)
